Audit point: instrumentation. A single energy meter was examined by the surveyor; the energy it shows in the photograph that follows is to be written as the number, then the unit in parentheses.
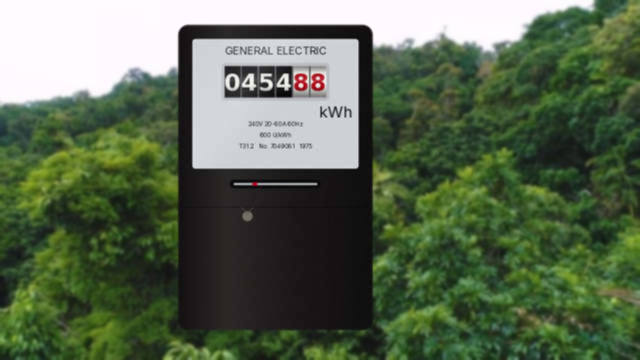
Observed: 454.88 (kWh)
